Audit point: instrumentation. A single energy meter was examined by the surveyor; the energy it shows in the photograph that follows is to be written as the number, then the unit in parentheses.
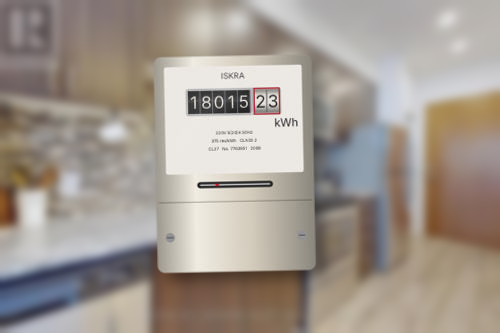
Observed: 18015.23 (kWh)
